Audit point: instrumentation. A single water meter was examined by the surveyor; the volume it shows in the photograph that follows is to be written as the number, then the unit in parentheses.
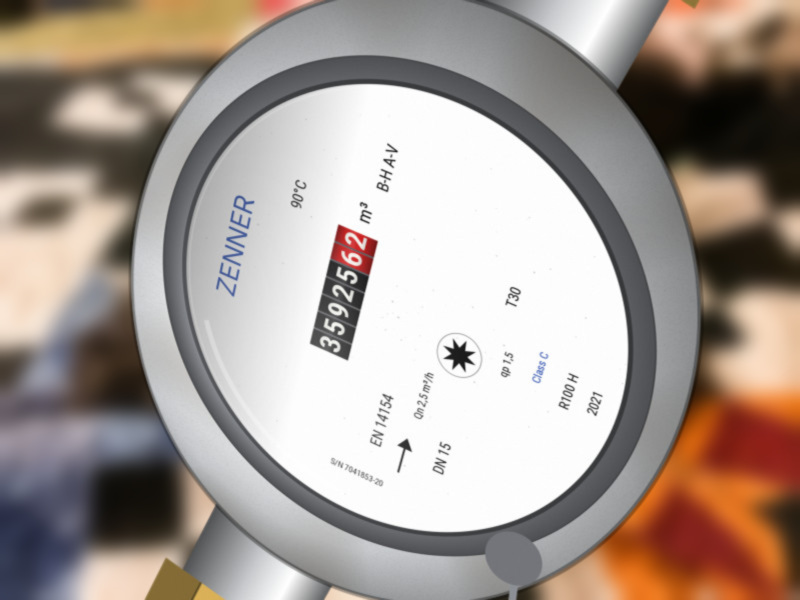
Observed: 35925.62 (m³)
